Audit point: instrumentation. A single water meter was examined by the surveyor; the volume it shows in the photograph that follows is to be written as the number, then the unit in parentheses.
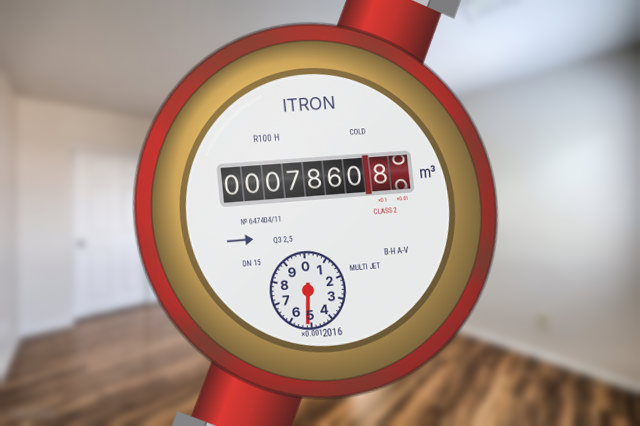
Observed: 7860.885 (m³)
